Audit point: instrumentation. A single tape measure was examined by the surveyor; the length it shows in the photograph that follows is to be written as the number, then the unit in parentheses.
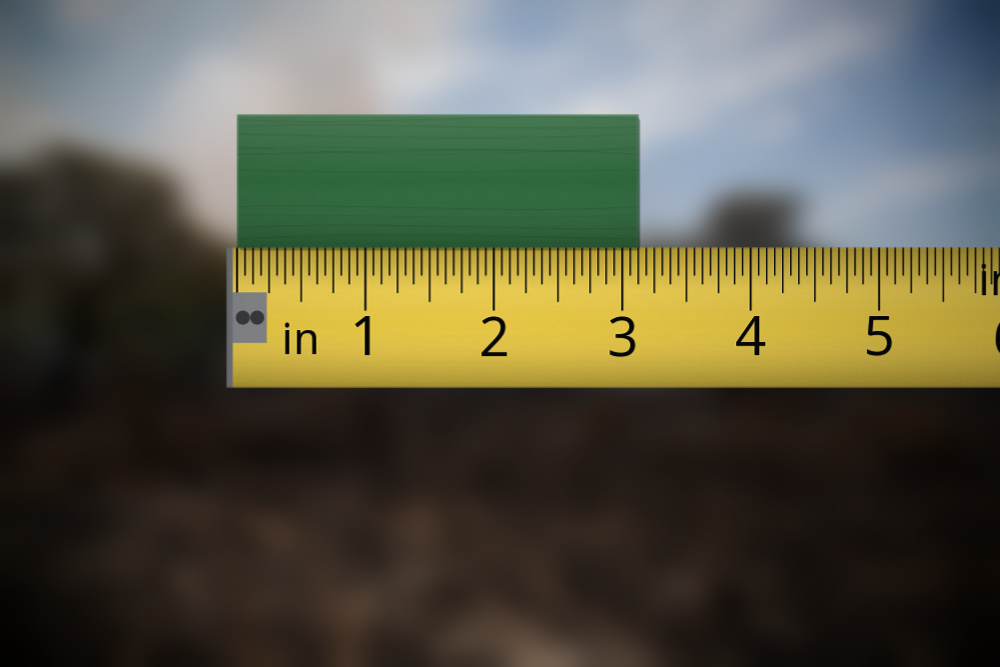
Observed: 3.125 (in)
